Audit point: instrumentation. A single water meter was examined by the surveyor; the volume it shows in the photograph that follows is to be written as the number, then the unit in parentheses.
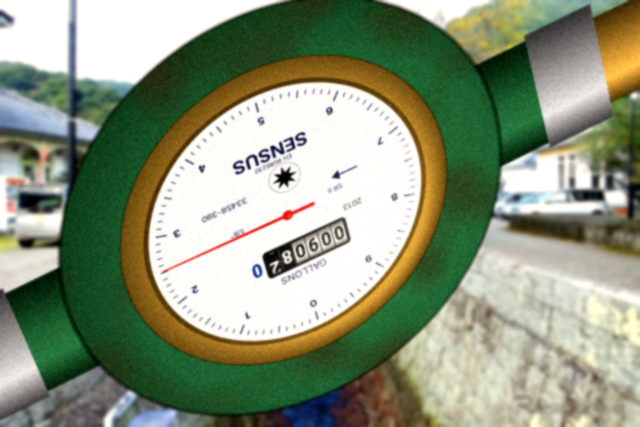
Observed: 90822.5 (gal)
